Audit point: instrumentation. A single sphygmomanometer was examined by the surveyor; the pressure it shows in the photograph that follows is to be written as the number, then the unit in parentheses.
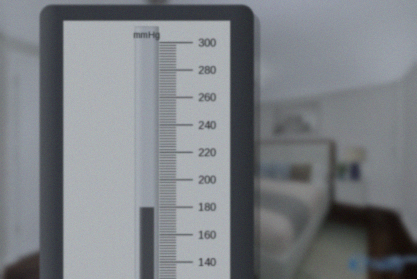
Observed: 180 (mmHg)
